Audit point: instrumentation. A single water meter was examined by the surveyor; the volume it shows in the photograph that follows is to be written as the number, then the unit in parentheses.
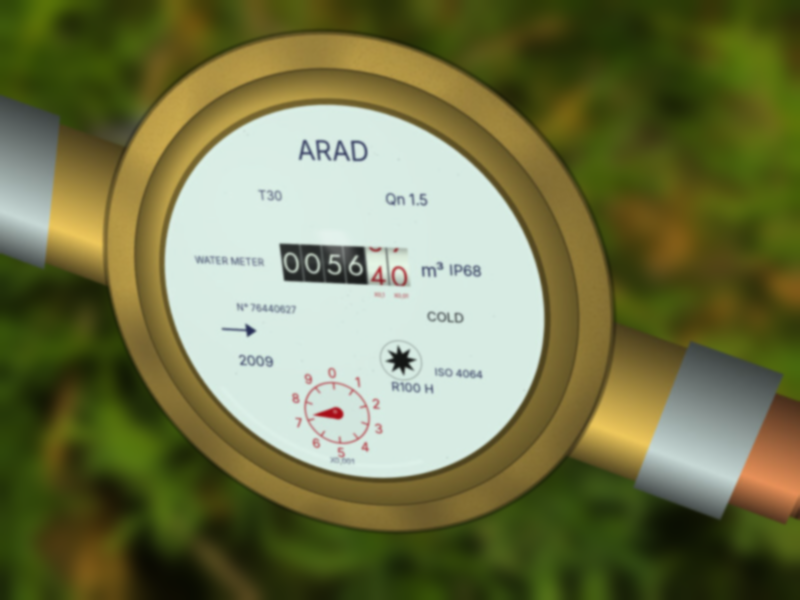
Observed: 56.397 (m³)
